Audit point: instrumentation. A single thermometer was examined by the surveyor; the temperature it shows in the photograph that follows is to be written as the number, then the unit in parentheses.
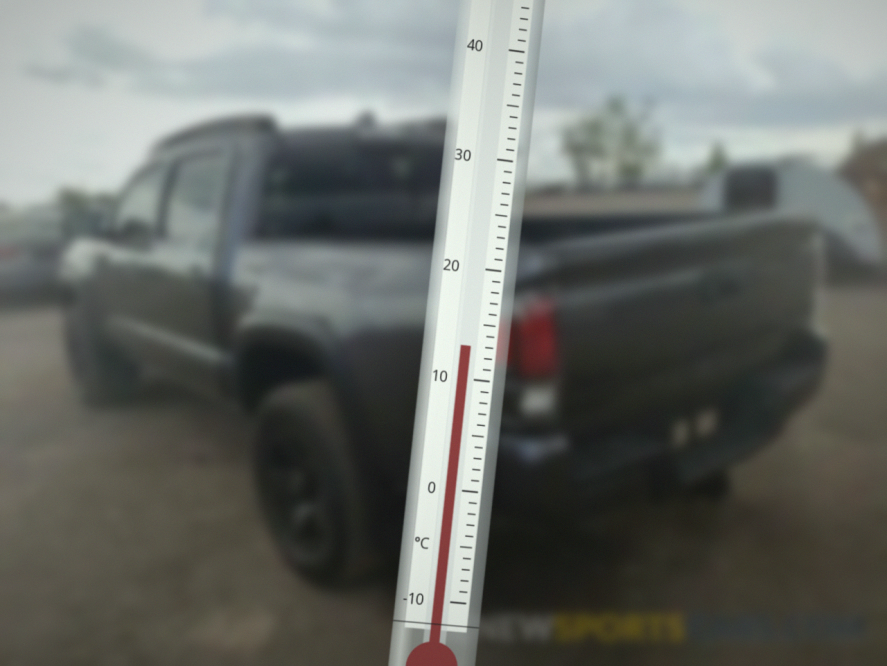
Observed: 13 (°C)
